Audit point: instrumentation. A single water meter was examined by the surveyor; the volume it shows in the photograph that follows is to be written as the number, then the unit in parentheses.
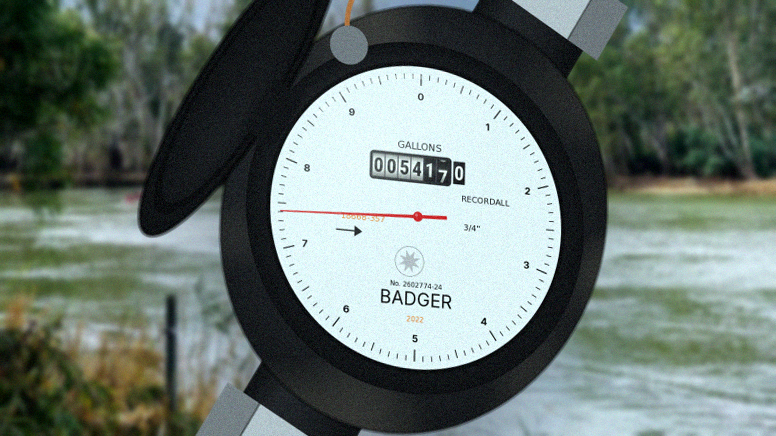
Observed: 54167.4 (gal)
